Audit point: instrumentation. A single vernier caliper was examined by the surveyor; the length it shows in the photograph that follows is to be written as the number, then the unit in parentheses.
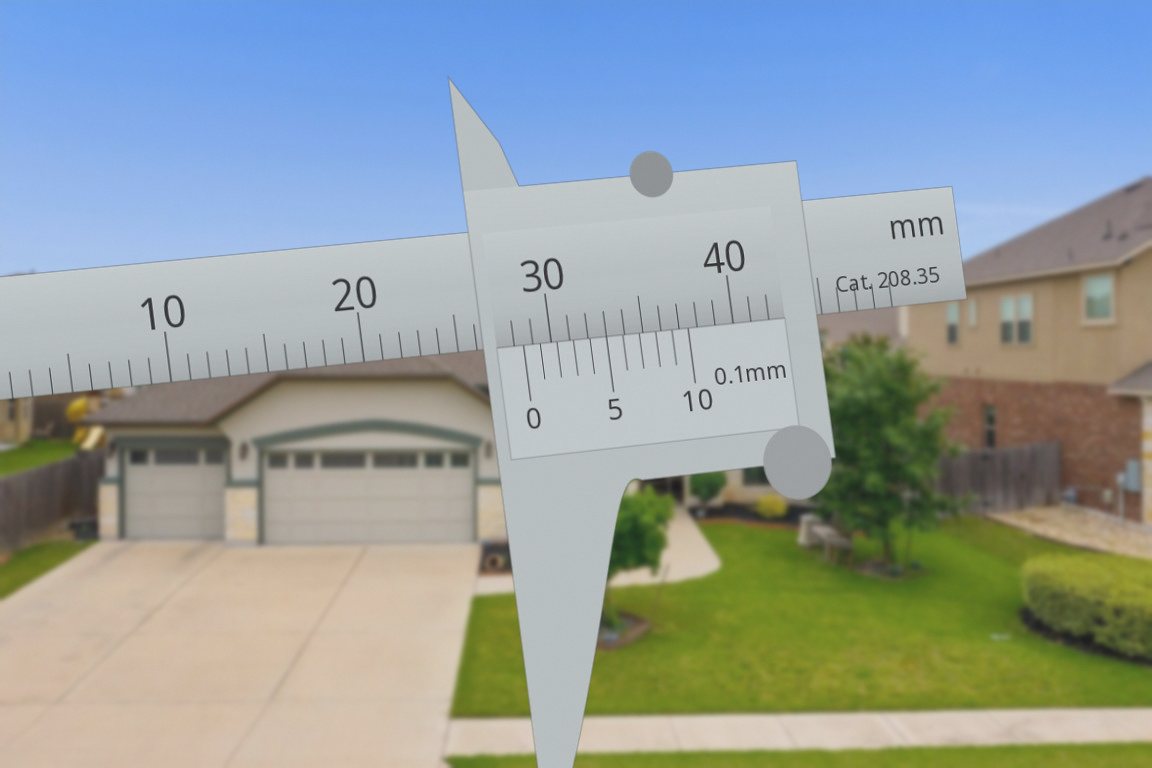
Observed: 28.5 (mm)
